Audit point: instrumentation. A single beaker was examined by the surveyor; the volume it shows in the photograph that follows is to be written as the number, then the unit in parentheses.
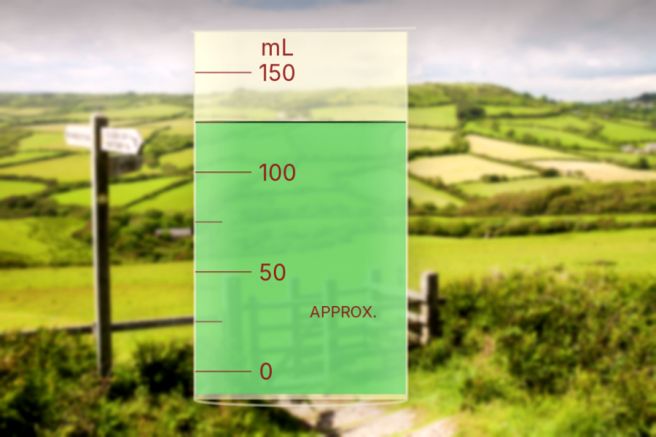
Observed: 125 (mL)
